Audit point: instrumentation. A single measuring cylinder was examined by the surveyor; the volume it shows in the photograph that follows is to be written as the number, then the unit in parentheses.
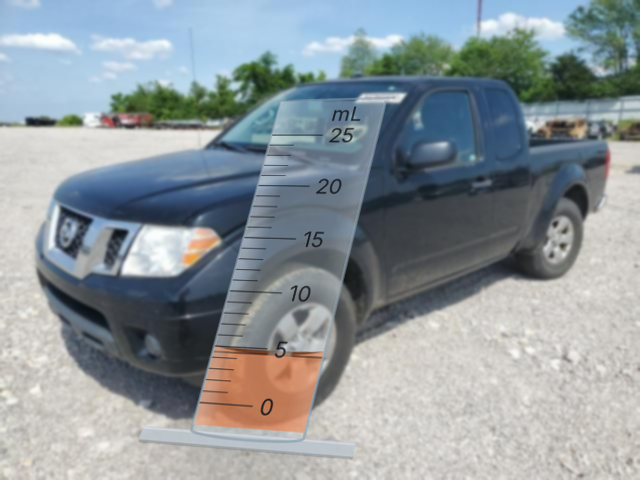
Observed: 4.5 (mL)
